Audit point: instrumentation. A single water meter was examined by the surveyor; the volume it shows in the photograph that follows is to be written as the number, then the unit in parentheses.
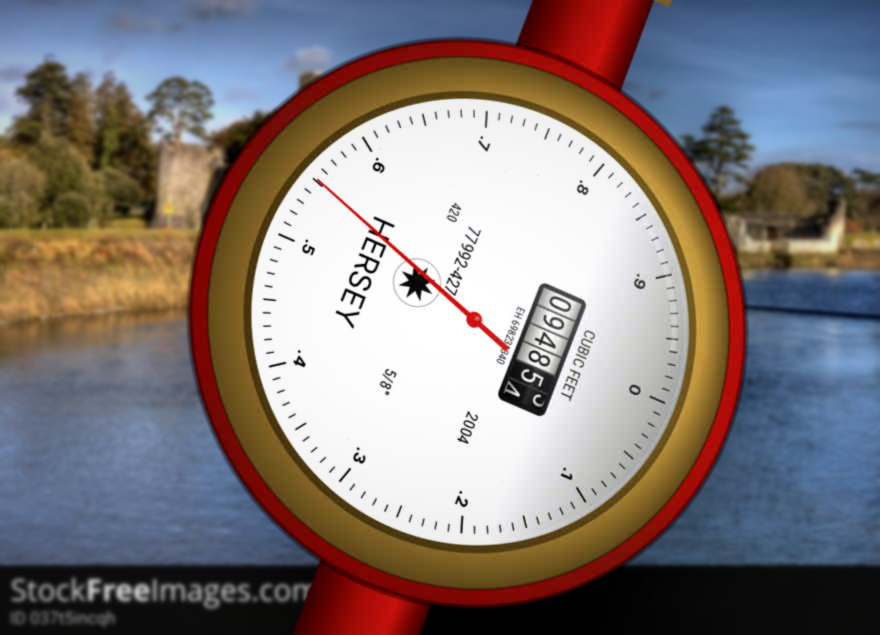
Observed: 94853.55 (ft³)
